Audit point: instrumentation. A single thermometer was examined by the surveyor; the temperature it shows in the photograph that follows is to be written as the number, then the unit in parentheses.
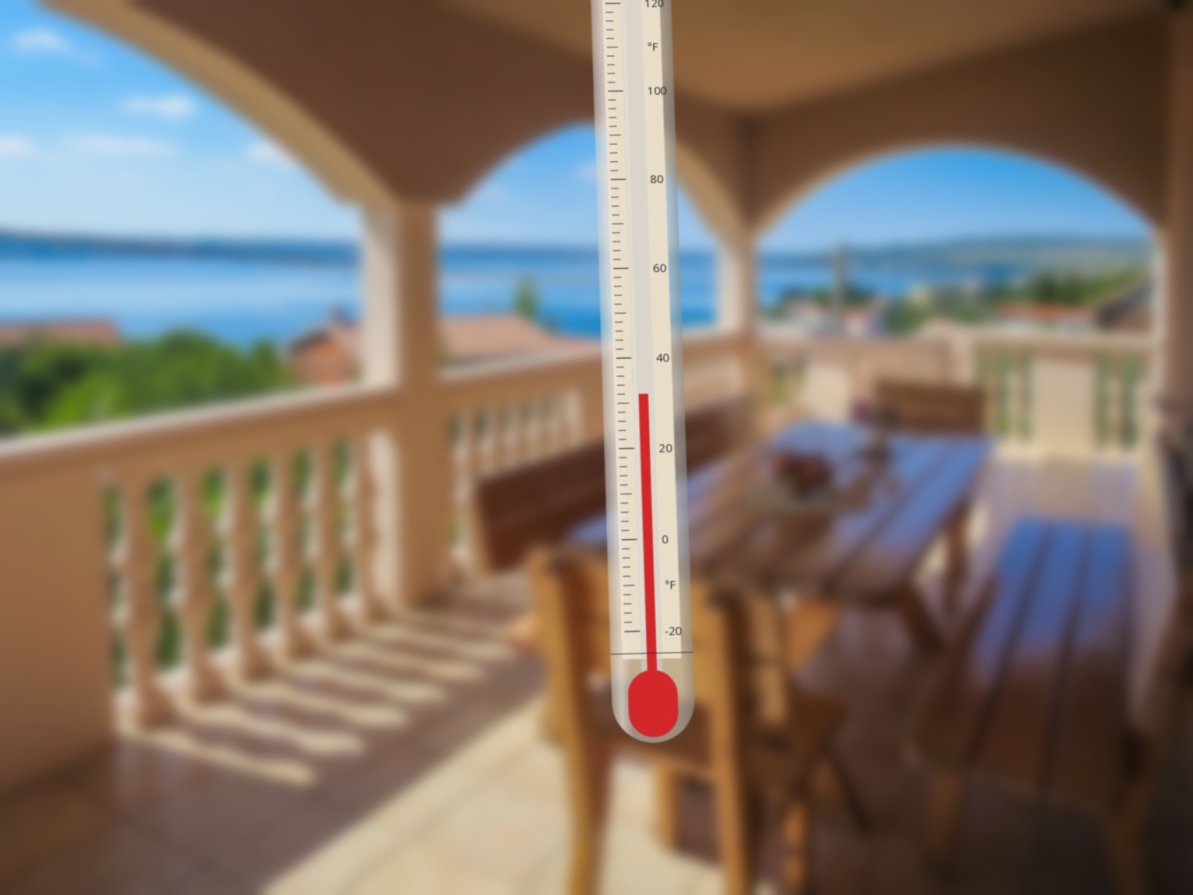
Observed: 32 (°F)
